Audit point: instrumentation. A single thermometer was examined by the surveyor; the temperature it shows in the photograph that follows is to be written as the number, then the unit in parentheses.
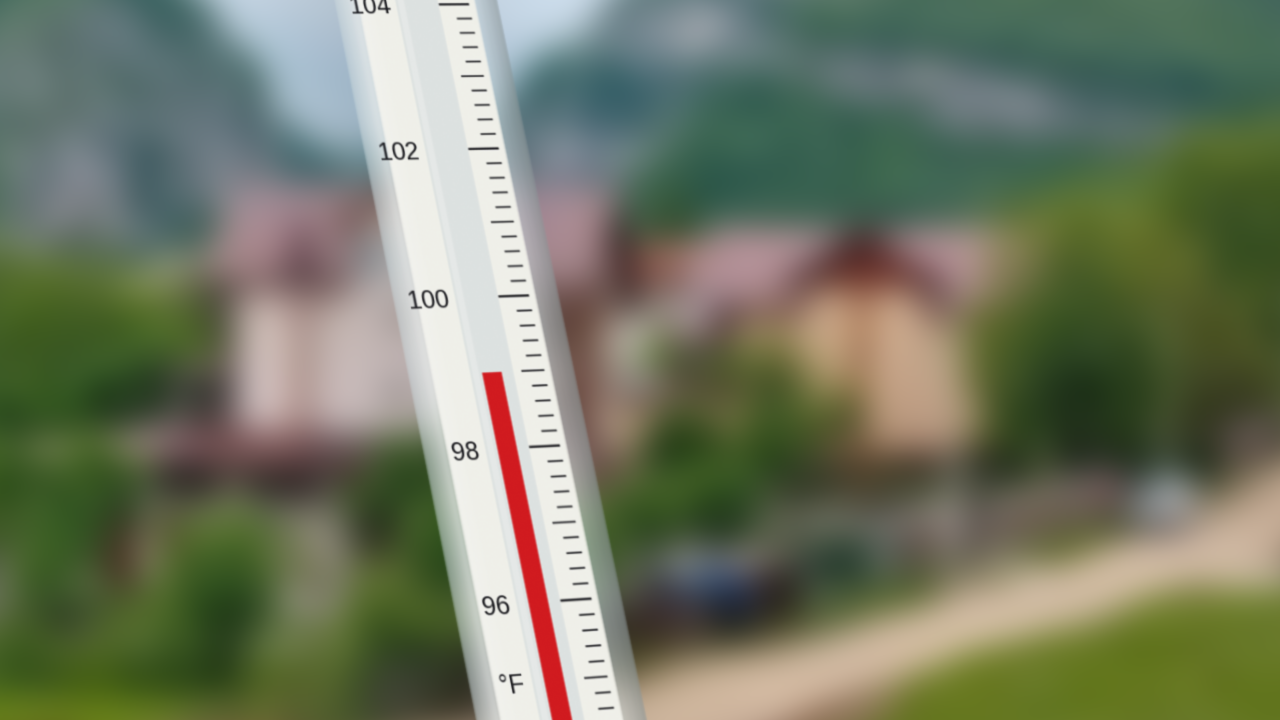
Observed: 99 (°F)
